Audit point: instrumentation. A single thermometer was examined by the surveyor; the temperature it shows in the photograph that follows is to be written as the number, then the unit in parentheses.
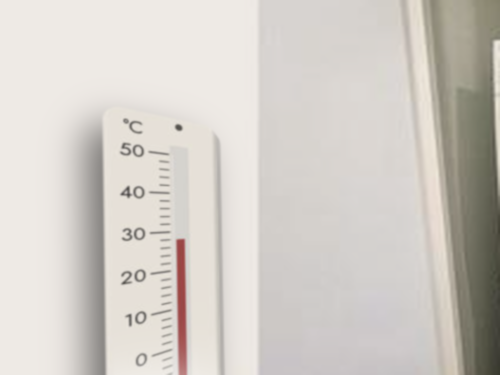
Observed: 28 (°C)
